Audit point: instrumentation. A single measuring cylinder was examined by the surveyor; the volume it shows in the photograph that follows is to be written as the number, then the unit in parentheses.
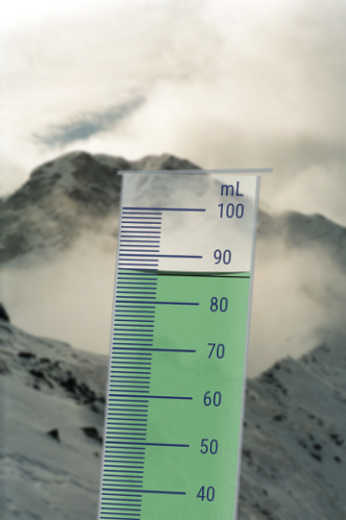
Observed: 86 (mL)
